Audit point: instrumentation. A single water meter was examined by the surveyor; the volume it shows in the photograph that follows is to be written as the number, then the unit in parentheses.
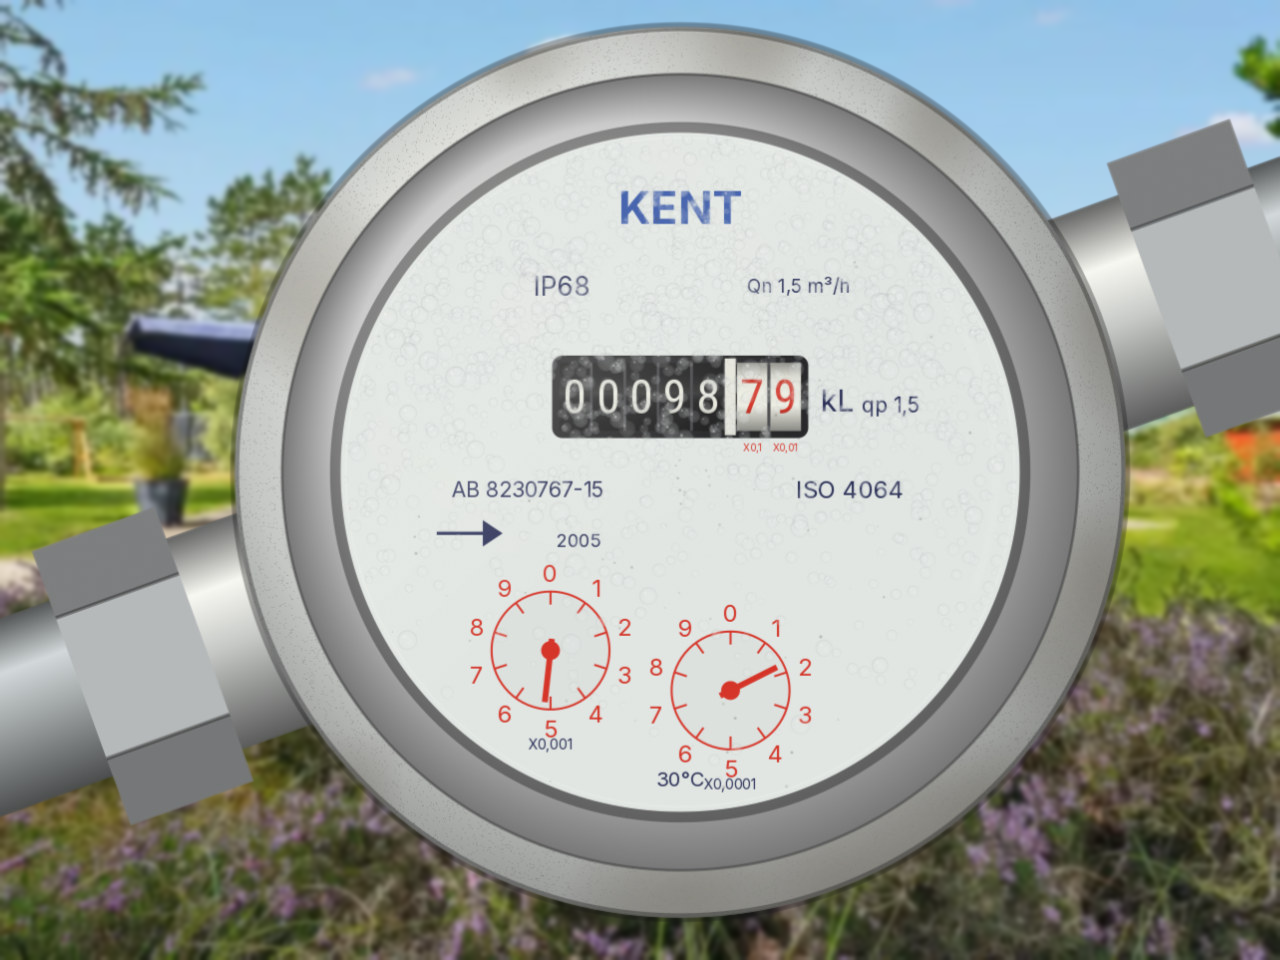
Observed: 98.7951 (kL)
